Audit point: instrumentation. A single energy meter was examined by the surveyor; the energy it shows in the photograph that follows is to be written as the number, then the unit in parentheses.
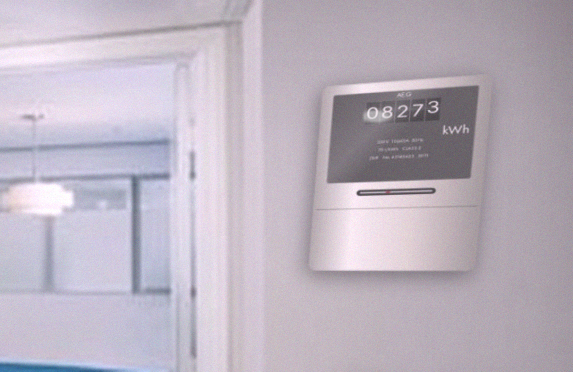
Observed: 8273 (kWh)
